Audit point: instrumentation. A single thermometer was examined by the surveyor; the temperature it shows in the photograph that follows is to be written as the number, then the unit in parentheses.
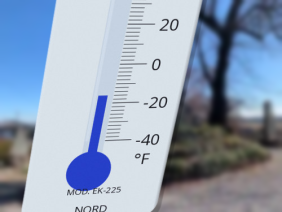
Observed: -16 (°F)
